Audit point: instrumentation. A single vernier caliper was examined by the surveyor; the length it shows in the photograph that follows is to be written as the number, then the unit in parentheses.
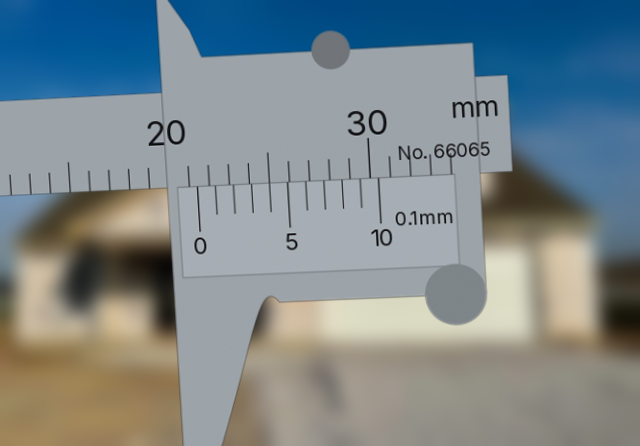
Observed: 21.4 (mm)
